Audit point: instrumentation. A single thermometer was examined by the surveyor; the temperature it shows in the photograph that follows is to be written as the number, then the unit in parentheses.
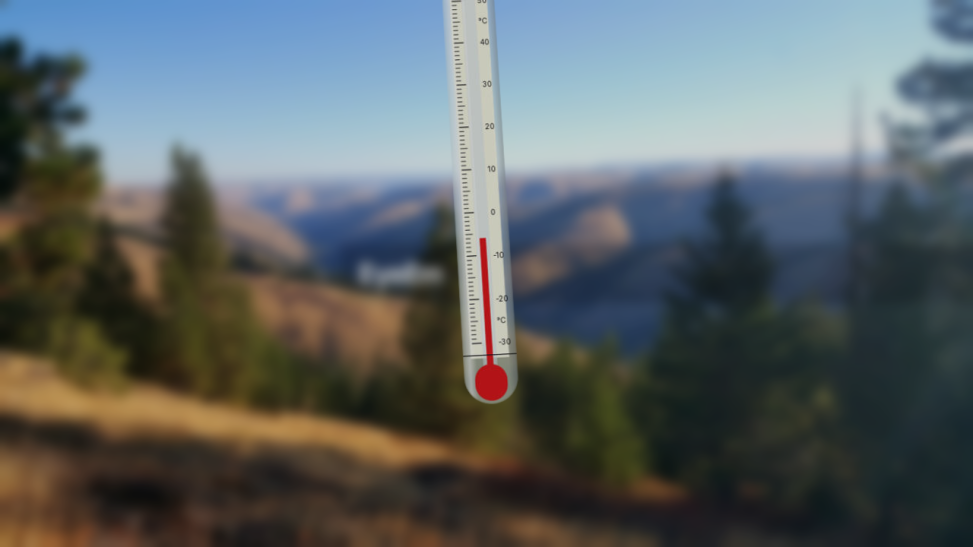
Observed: -6 (°C)
